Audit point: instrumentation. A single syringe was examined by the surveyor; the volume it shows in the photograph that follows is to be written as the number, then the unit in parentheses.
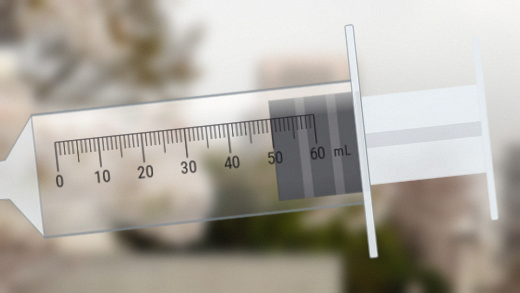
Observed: 50 (mL)
